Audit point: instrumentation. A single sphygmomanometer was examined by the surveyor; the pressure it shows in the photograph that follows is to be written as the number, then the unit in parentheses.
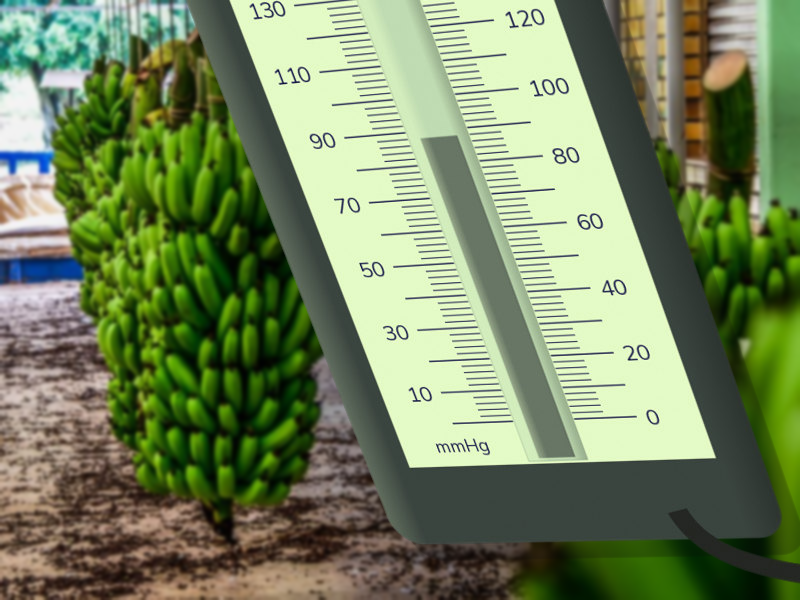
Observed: 88 (mmHg)
